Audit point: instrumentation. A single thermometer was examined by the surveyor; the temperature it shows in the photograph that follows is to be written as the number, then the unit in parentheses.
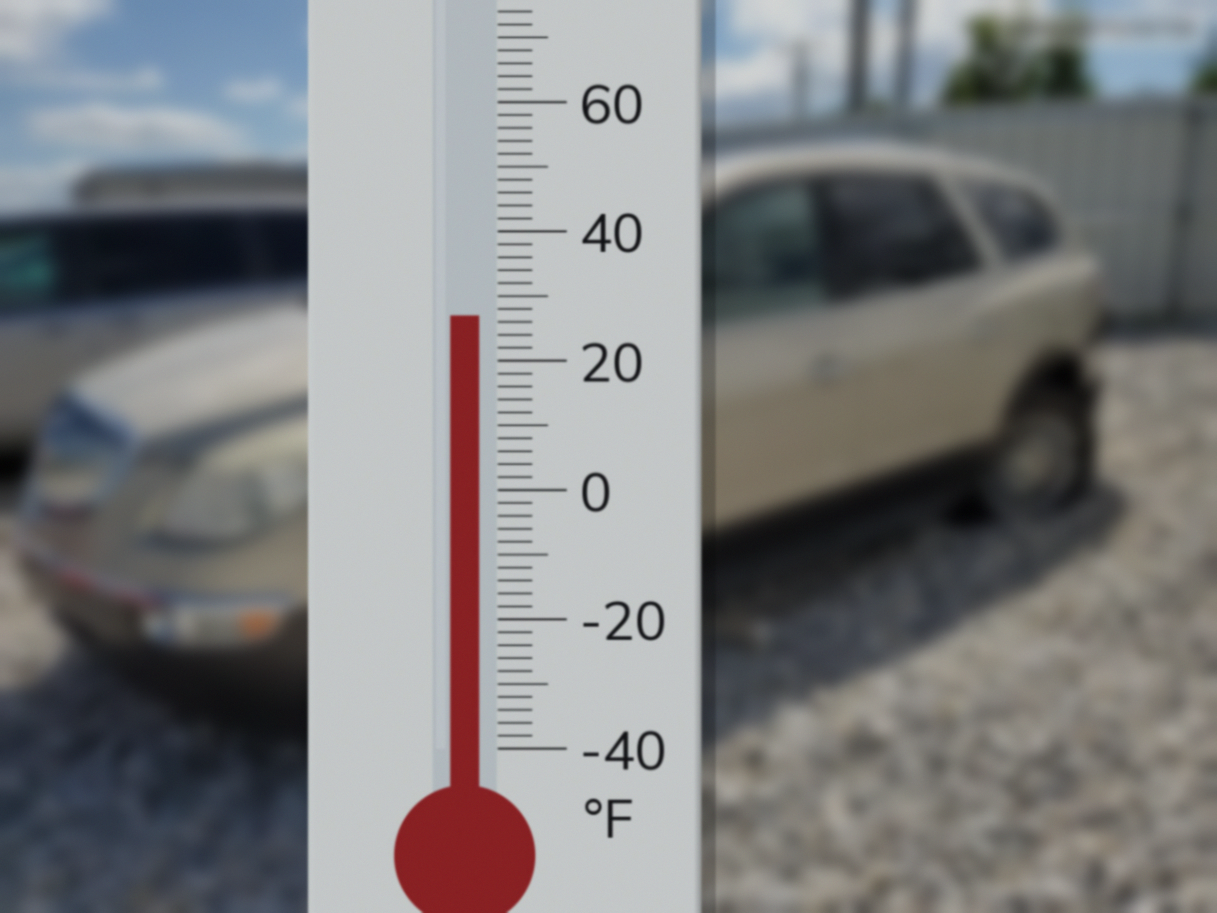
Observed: 27 (°F)
